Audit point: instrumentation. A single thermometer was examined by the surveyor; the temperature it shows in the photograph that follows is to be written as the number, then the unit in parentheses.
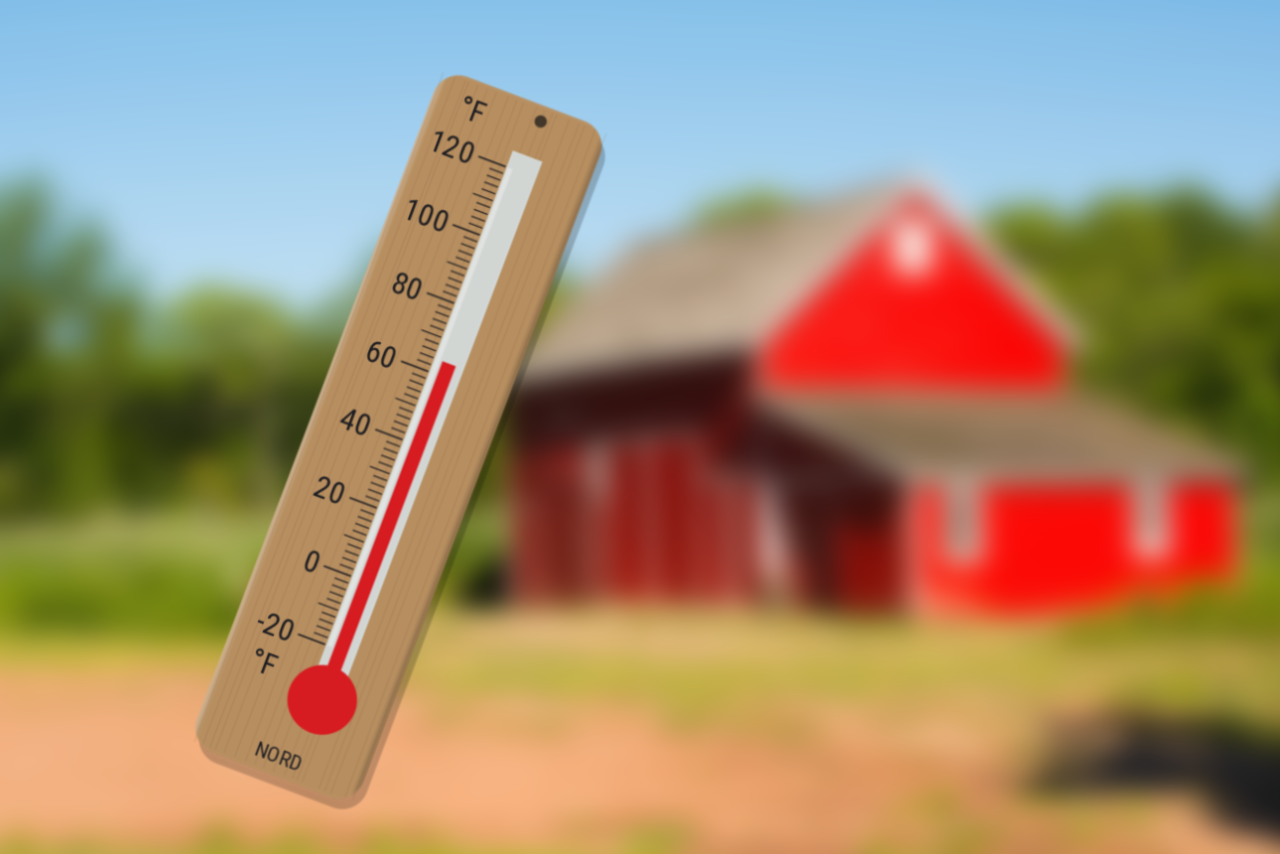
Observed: 64 (°F)
